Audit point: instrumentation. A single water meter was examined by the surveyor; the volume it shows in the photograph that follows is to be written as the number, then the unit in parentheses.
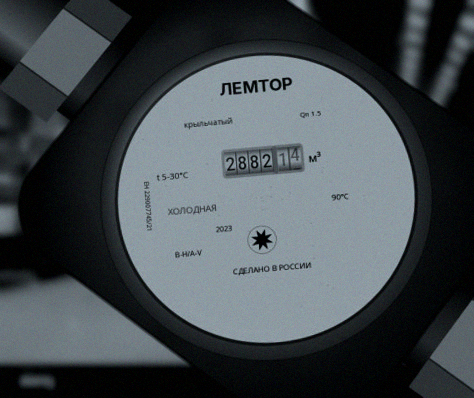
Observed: 2882.14 (m³)
